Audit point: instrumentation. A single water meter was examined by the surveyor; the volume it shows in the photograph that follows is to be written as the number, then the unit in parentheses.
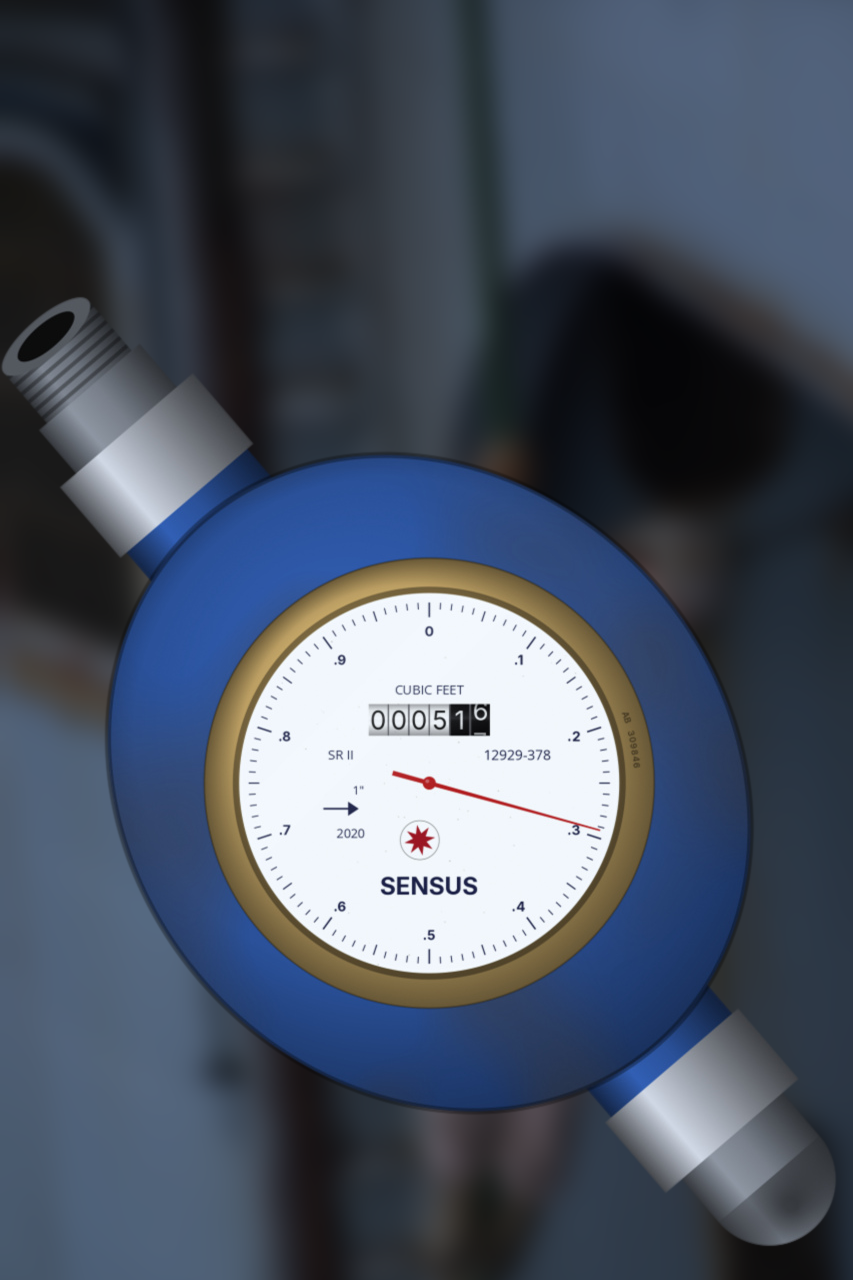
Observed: 516.29 (ft³)
